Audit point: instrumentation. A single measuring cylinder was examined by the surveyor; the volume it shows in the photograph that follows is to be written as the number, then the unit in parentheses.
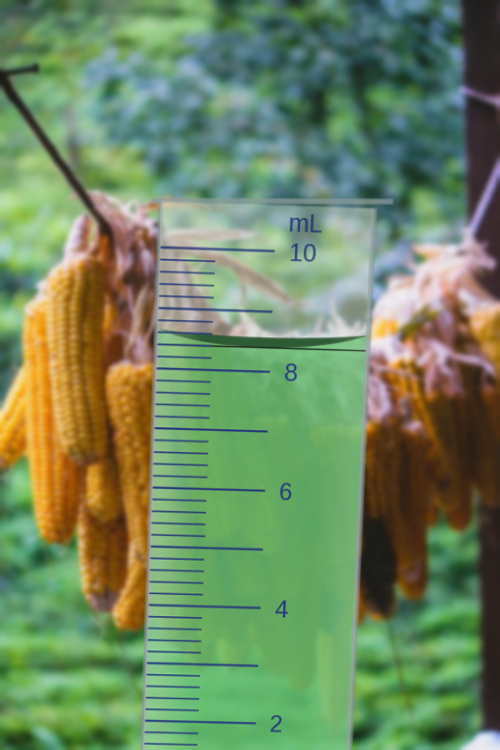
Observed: 8.4 (mL)
